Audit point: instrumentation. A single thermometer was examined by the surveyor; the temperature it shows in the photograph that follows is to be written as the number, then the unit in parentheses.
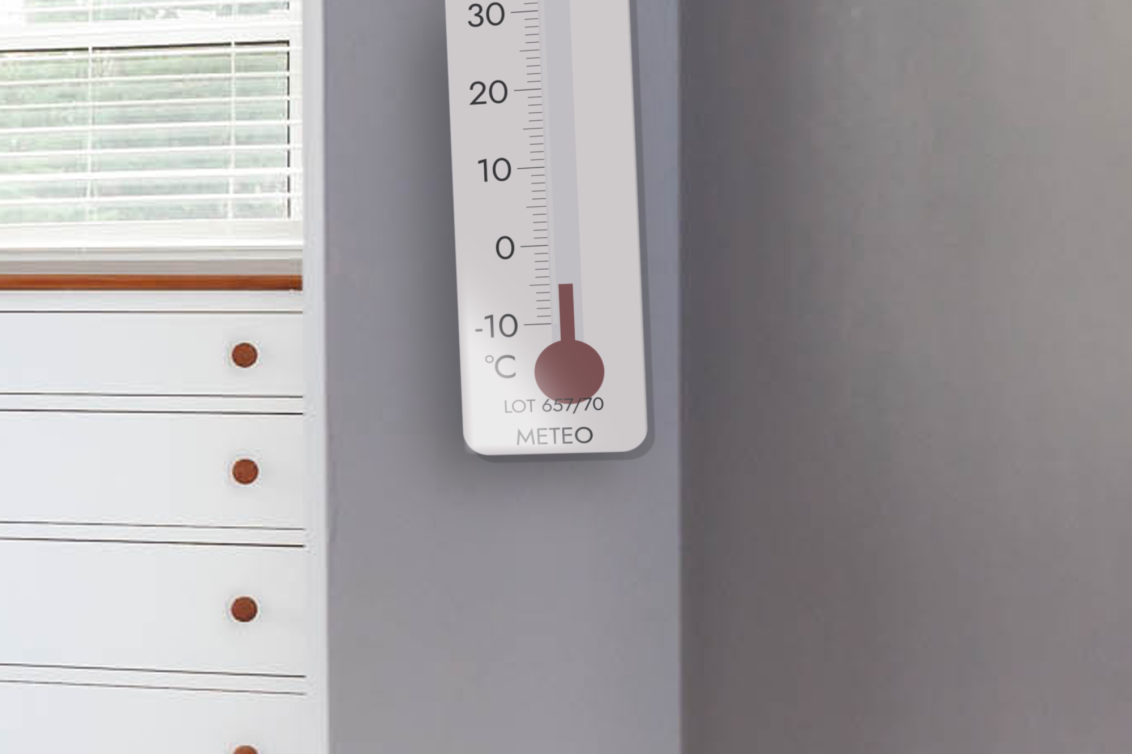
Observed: -5 (°C)
